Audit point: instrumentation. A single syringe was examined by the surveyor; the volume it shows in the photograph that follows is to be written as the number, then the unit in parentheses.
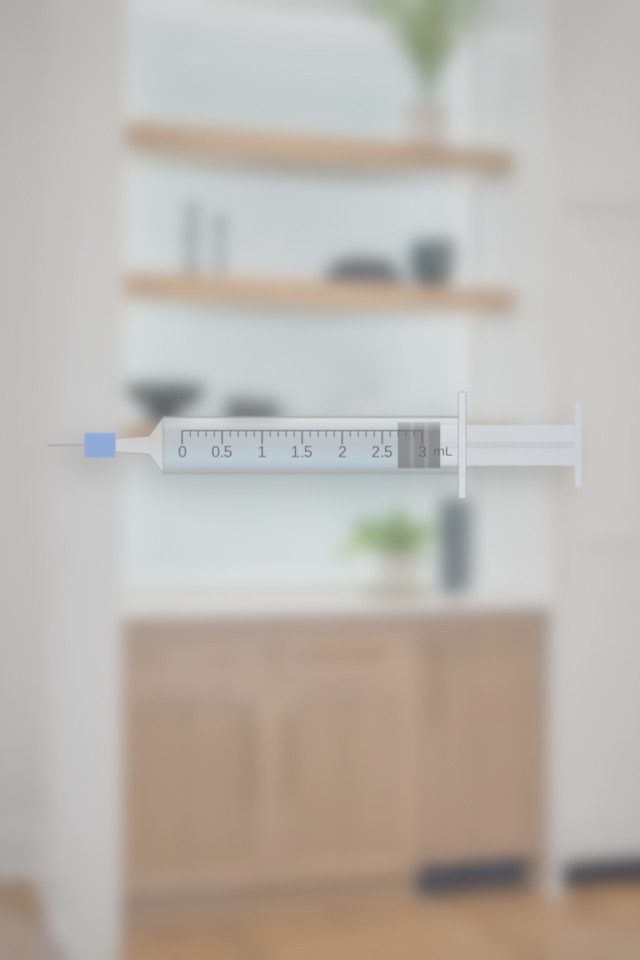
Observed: 2.7 (mL)
